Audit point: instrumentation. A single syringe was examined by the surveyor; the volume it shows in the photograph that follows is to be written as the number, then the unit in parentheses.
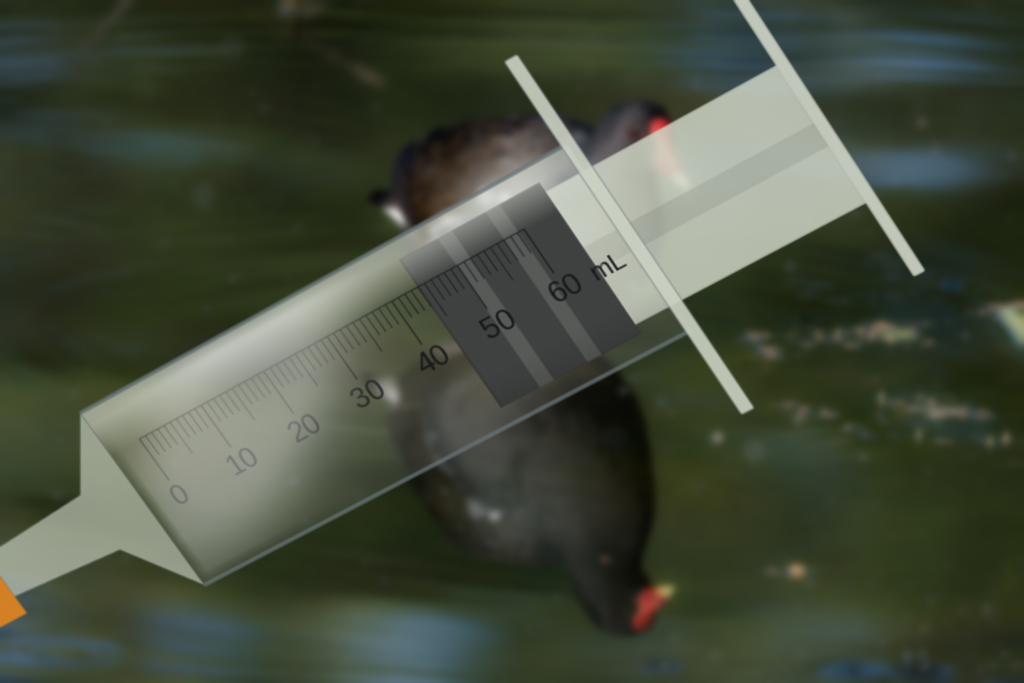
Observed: 44 (mL)
